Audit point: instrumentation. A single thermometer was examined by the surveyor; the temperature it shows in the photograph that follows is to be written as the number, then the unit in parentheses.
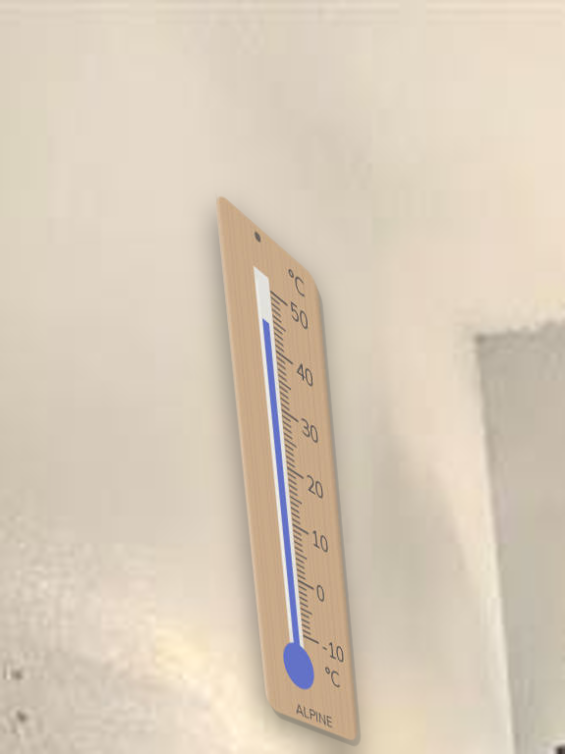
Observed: 44 (°C)
